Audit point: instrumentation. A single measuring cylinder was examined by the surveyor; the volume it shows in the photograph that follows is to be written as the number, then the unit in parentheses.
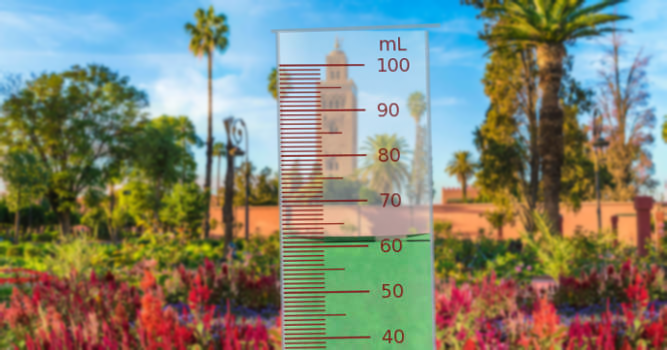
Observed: 61 (mL)
